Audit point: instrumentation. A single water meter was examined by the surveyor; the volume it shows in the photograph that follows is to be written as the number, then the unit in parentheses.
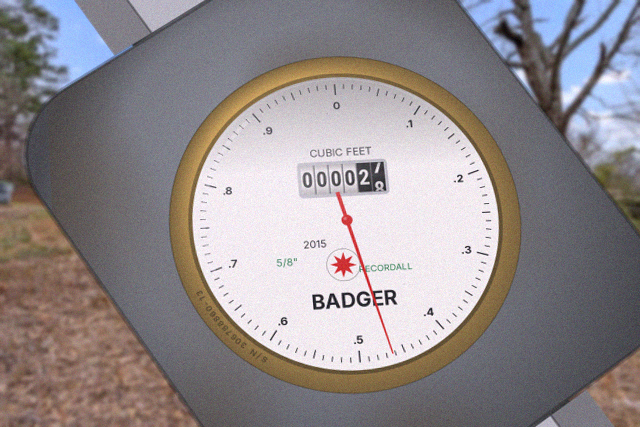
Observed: 27.46 (ft³)
